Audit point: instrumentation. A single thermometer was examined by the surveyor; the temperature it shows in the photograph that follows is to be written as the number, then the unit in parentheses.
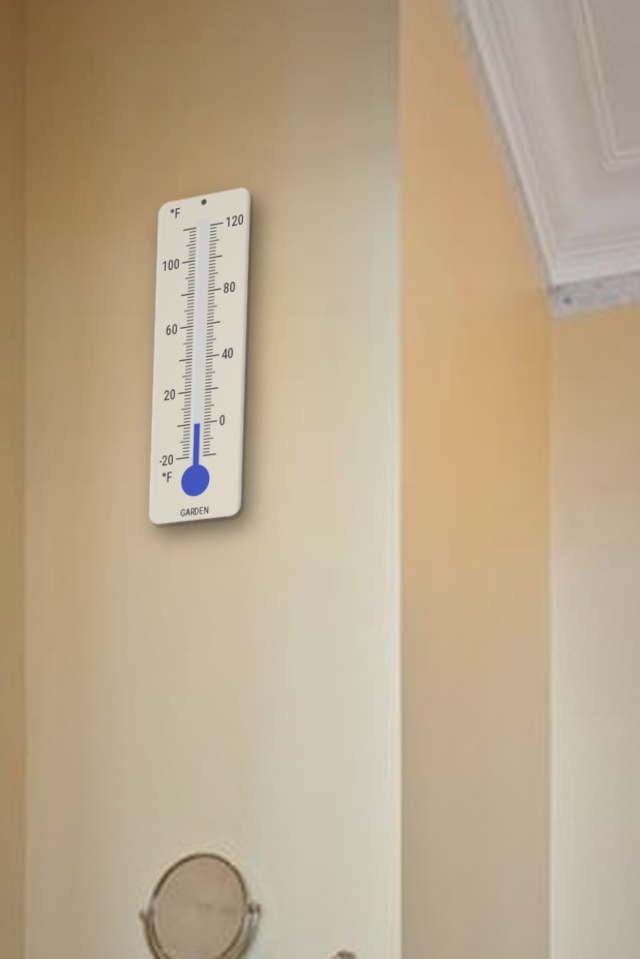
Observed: 0 (°F)
